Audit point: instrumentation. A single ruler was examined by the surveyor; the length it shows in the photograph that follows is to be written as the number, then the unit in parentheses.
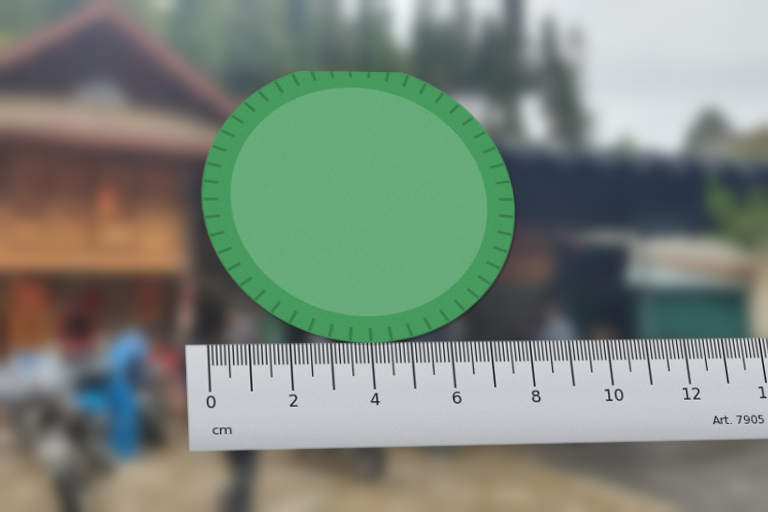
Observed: 8 (cm)
